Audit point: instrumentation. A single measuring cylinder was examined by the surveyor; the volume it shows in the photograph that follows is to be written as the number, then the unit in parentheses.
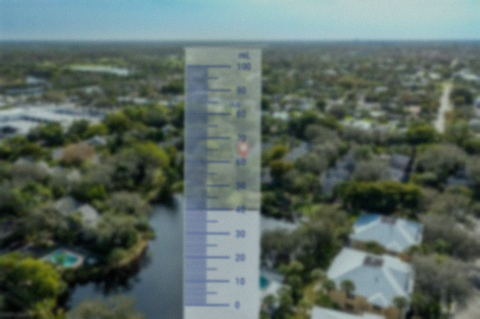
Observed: 40 (mL)
